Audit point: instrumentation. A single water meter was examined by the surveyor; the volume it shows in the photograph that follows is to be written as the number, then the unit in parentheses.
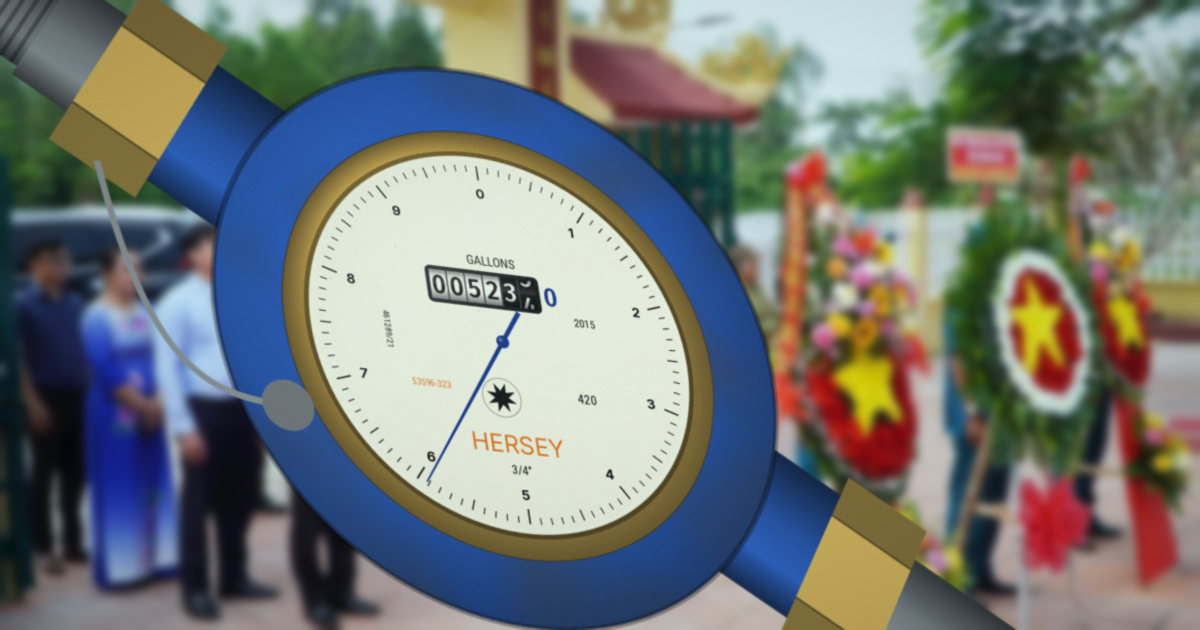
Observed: 52335.9 (gal)
